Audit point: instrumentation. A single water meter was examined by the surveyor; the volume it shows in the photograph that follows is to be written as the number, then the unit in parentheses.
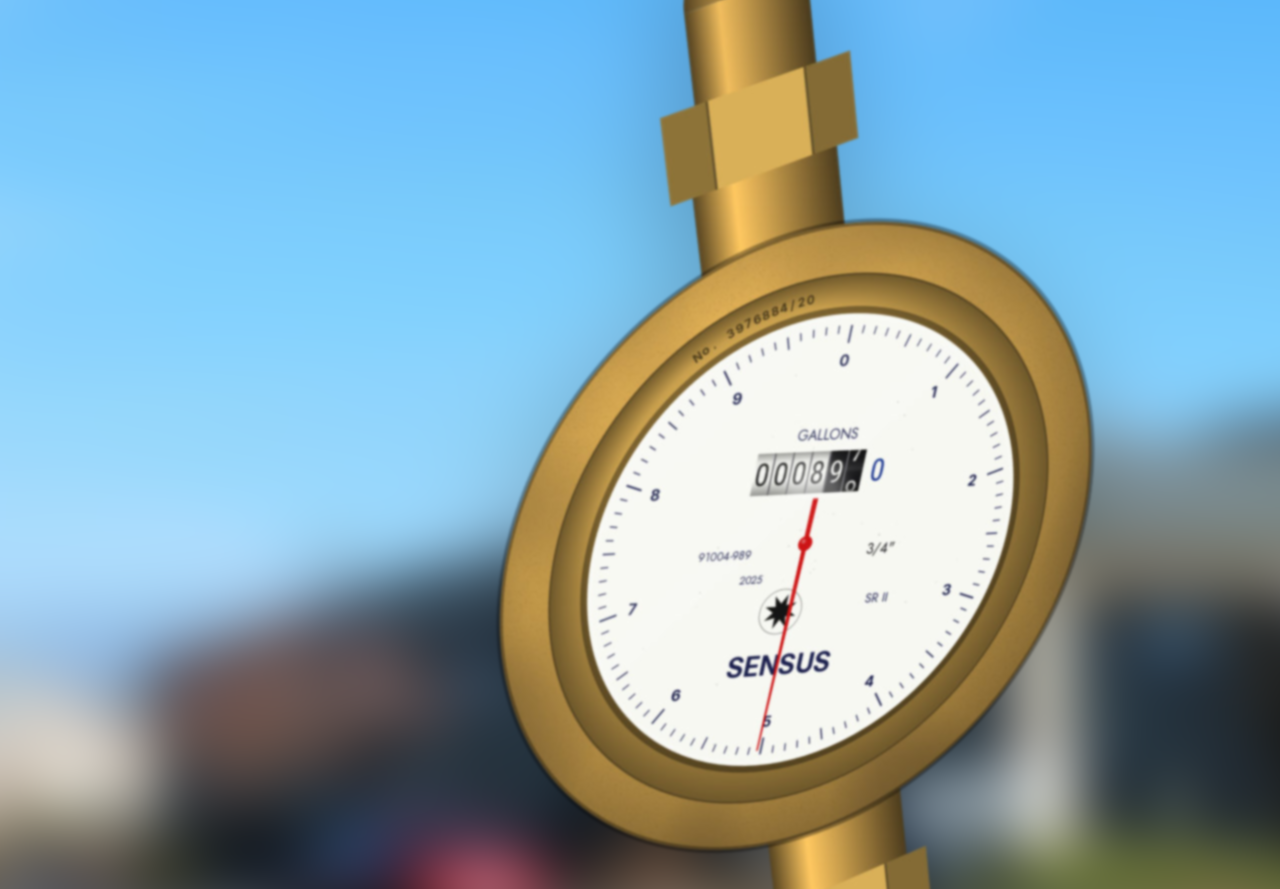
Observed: 8975.0 (gal)
